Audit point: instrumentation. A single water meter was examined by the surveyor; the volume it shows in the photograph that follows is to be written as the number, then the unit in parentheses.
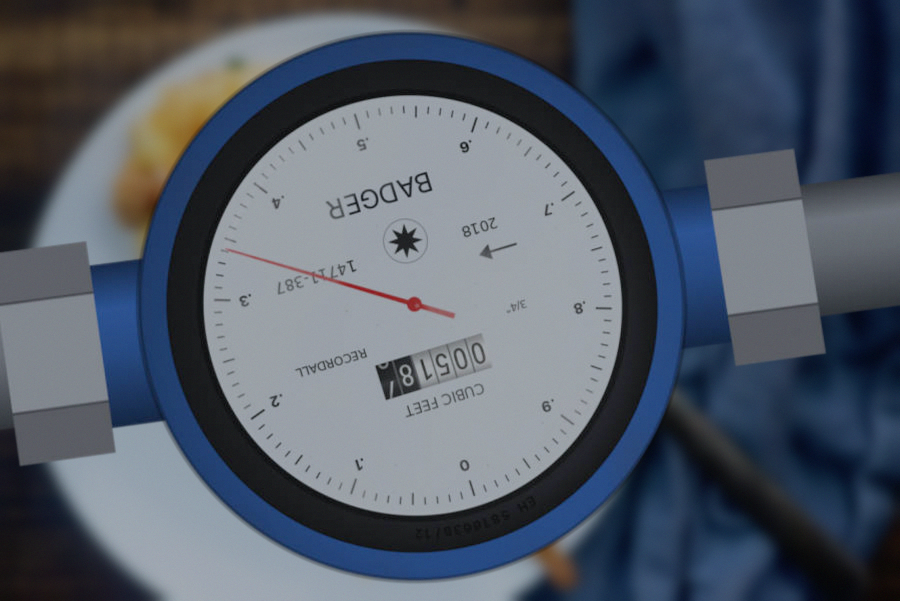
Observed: 5187.34 (ft³)
